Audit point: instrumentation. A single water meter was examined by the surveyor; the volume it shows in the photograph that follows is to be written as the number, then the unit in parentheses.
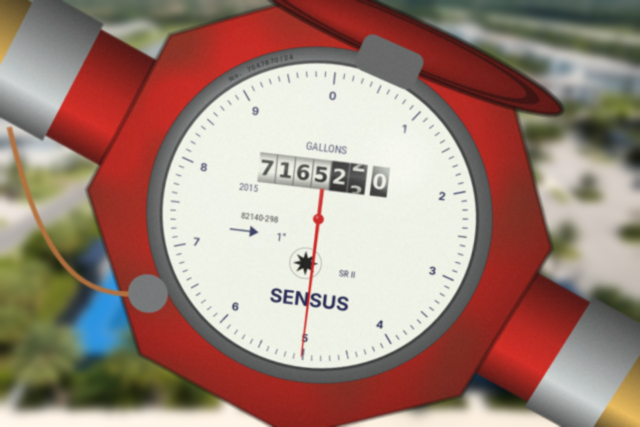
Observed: 7165225.0 (gal)
